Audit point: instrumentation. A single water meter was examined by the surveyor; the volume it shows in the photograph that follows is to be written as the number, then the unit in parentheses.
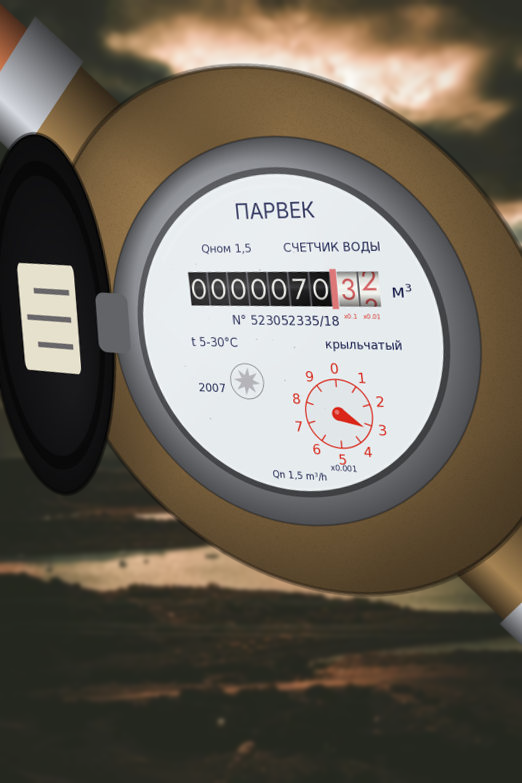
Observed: 70.323 (m³)
